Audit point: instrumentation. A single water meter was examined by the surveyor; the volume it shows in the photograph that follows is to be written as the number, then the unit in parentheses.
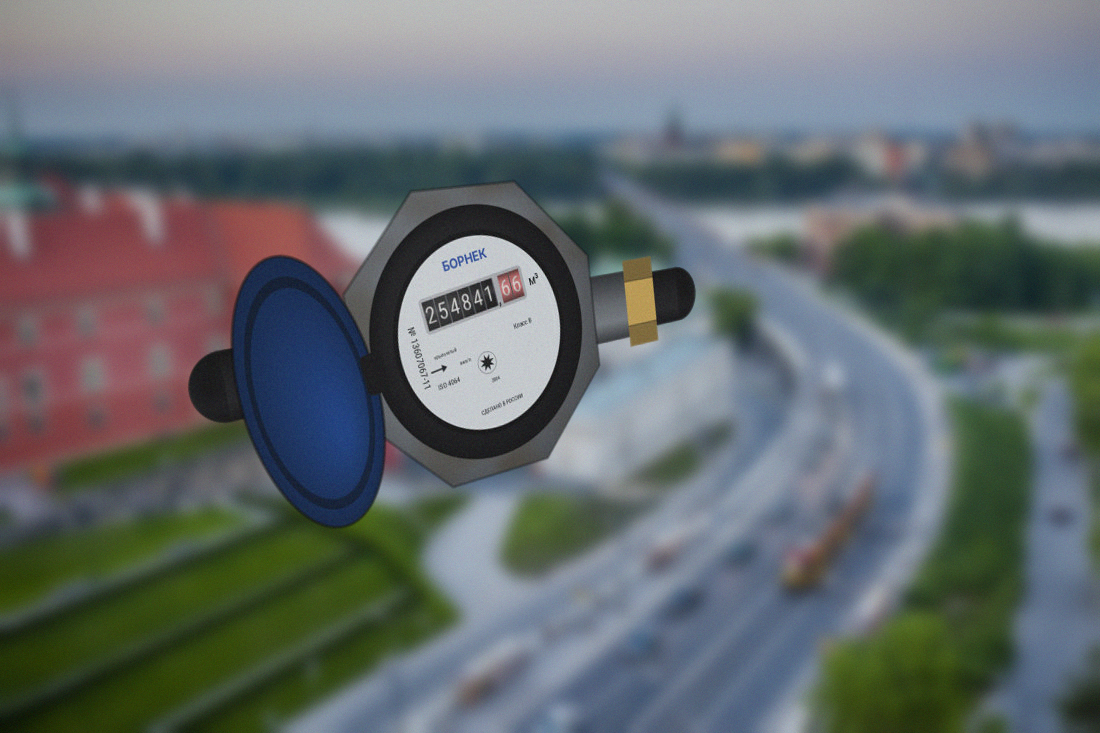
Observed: 254841.66 (m³)
